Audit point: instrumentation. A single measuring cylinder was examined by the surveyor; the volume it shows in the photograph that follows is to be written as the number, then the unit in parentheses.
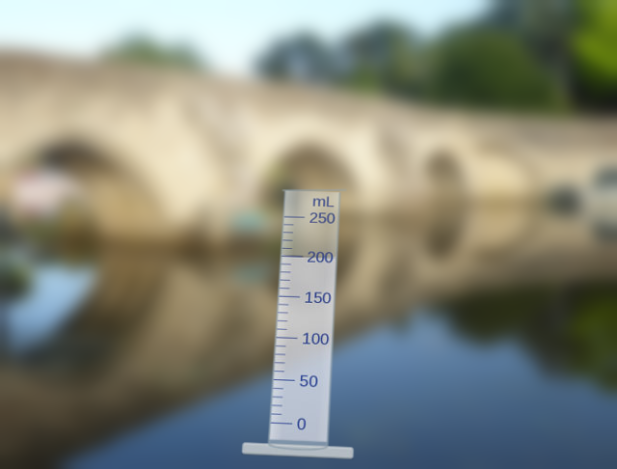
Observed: 200 (mL)
